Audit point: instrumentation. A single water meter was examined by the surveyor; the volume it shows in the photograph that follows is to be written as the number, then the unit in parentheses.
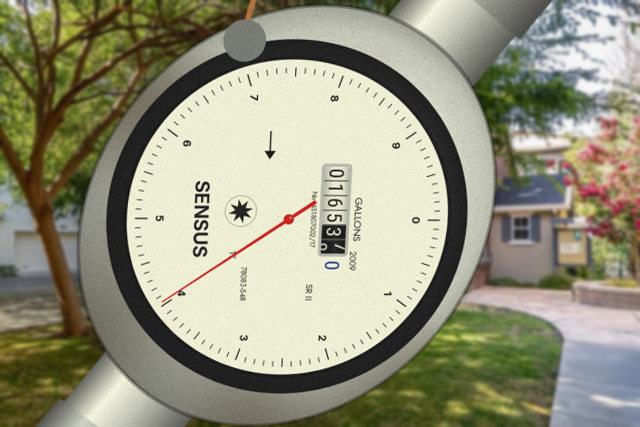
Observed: 165374.0 (gal)
